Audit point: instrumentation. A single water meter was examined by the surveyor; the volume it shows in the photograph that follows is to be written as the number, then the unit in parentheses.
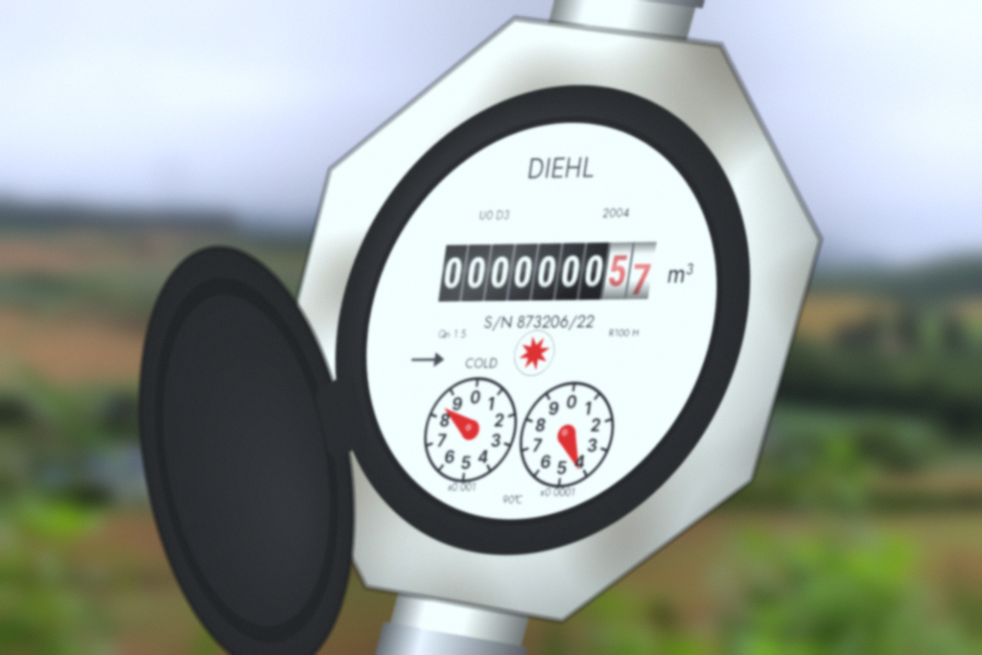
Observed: 0.5684 (m³)
